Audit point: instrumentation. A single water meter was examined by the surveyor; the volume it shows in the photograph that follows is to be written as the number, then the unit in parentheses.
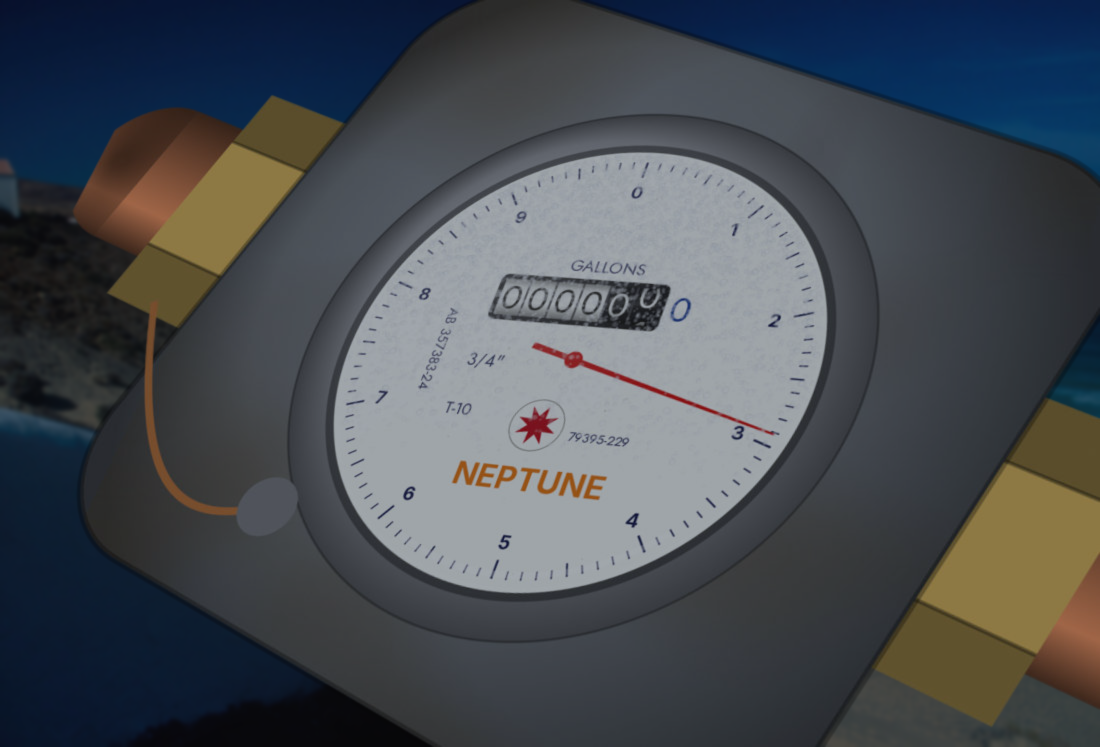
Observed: 2.9 (gal)
